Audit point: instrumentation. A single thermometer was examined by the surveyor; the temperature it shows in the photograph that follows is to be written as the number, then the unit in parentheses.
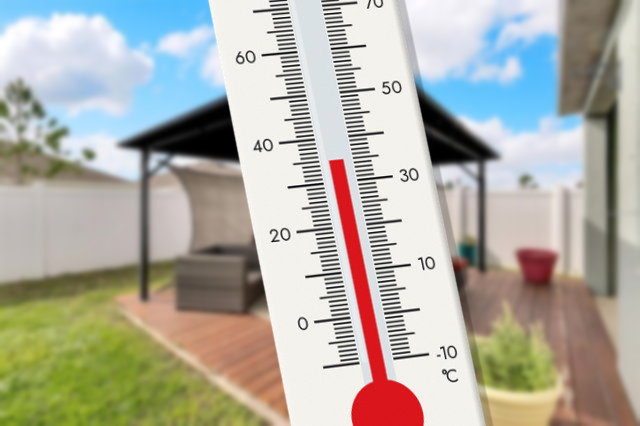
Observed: 35 (°C)
